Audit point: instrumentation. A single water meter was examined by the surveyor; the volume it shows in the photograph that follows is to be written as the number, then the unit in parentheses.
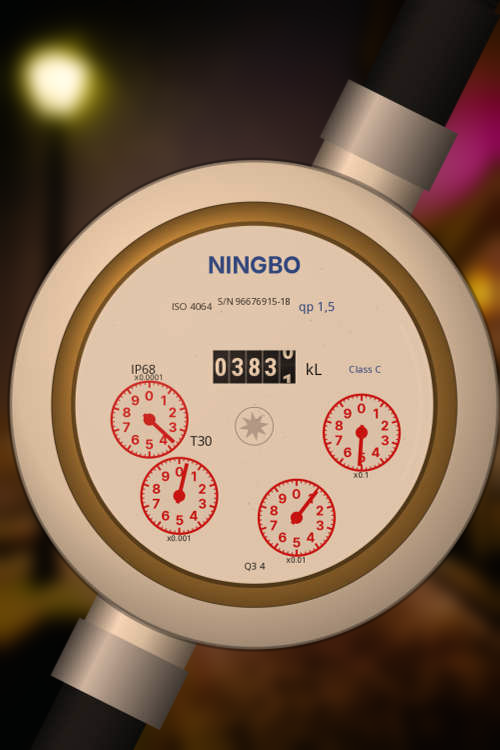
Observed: 3830.5103 (kL)
